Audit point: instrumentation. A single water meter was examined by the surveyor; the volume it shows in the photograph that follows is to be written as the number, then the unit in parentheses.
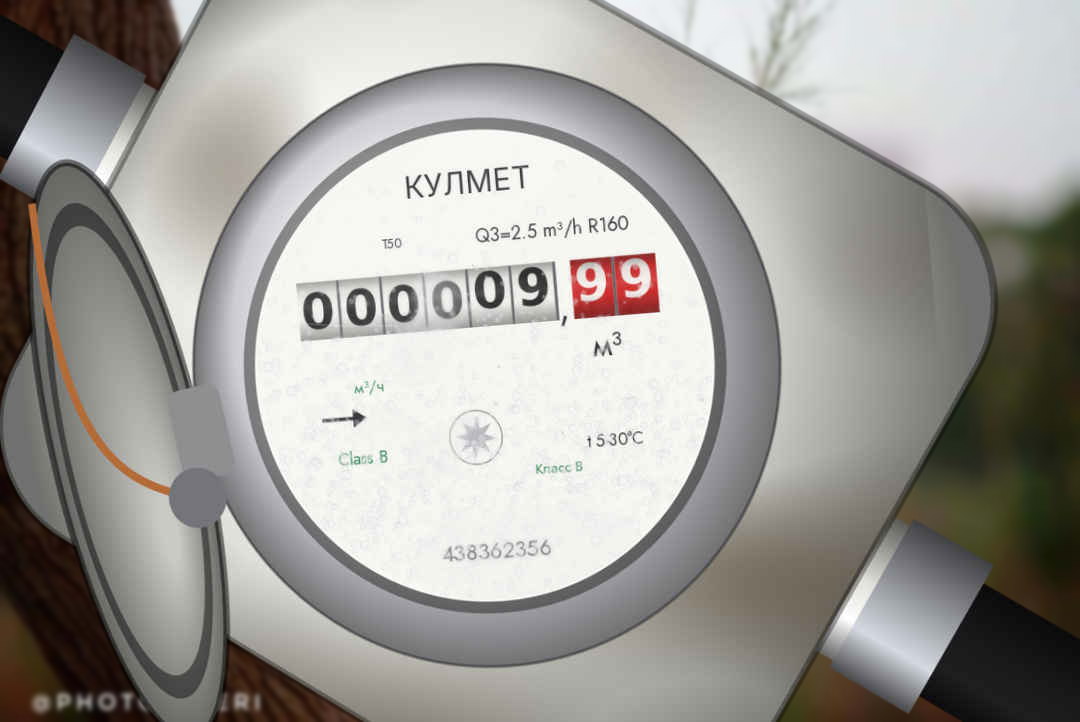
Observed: 9.99 (m³)
